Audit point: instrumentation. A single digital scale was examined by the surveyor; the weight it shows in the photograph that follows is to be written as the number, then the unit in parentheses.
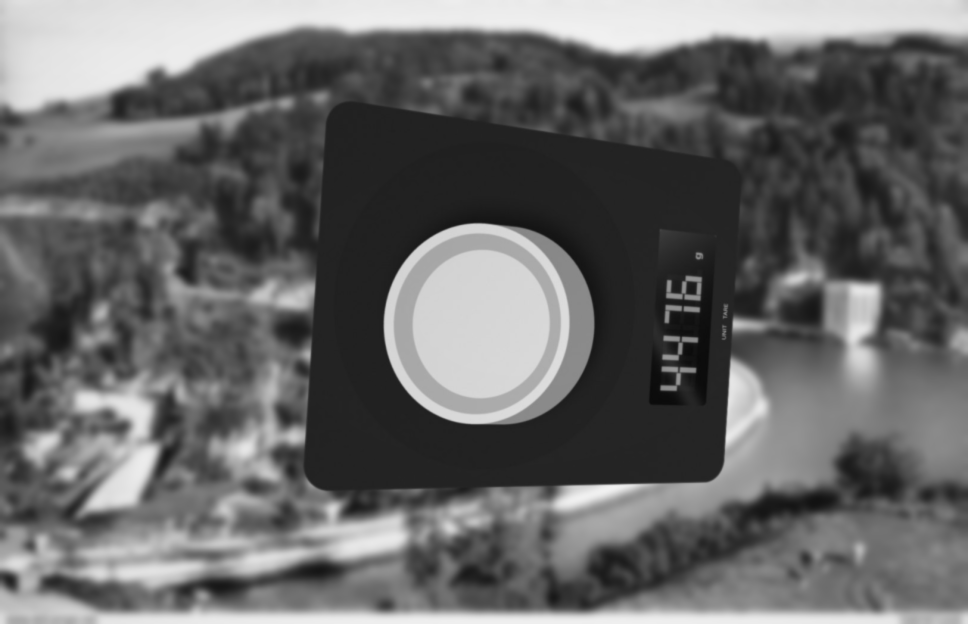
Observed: 4476 (g)
